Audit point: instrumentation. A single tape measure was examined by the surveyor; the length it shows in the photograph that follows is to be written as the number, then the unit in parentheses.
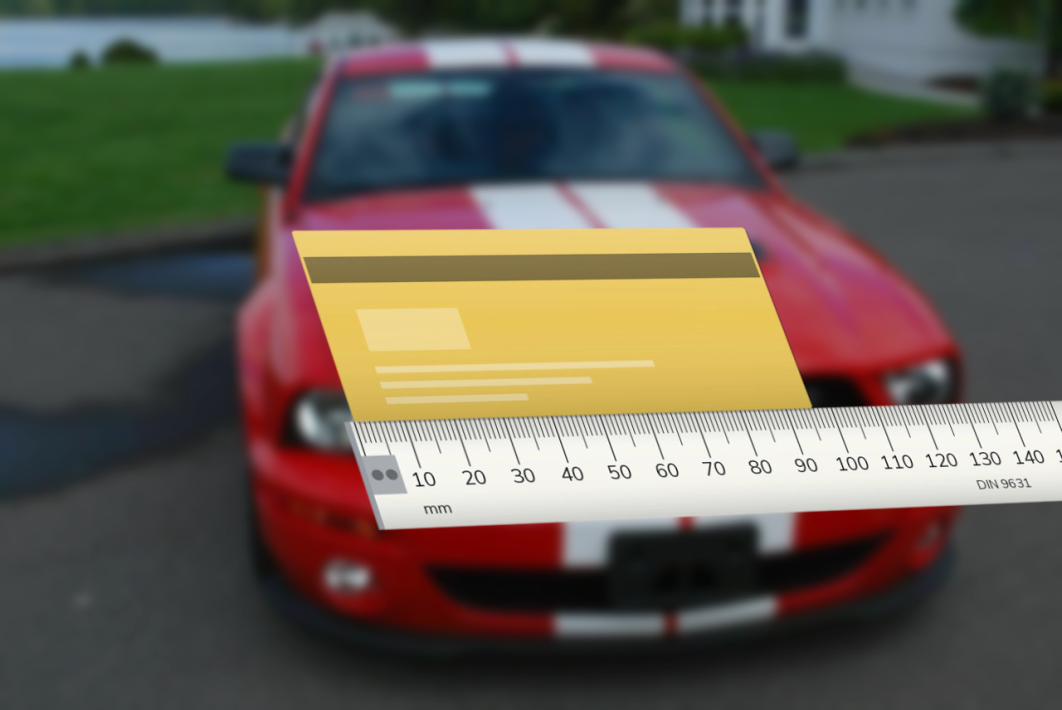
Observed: 96 (mm)
